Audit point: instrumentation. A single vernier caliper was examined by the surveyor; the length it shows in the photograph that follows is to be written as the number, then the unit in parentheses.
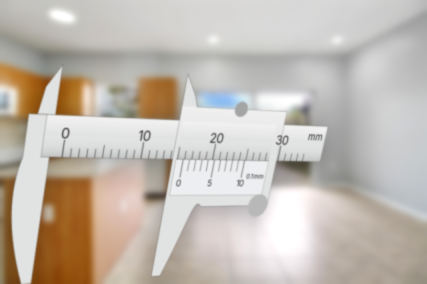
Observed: 15.8 (mm)
